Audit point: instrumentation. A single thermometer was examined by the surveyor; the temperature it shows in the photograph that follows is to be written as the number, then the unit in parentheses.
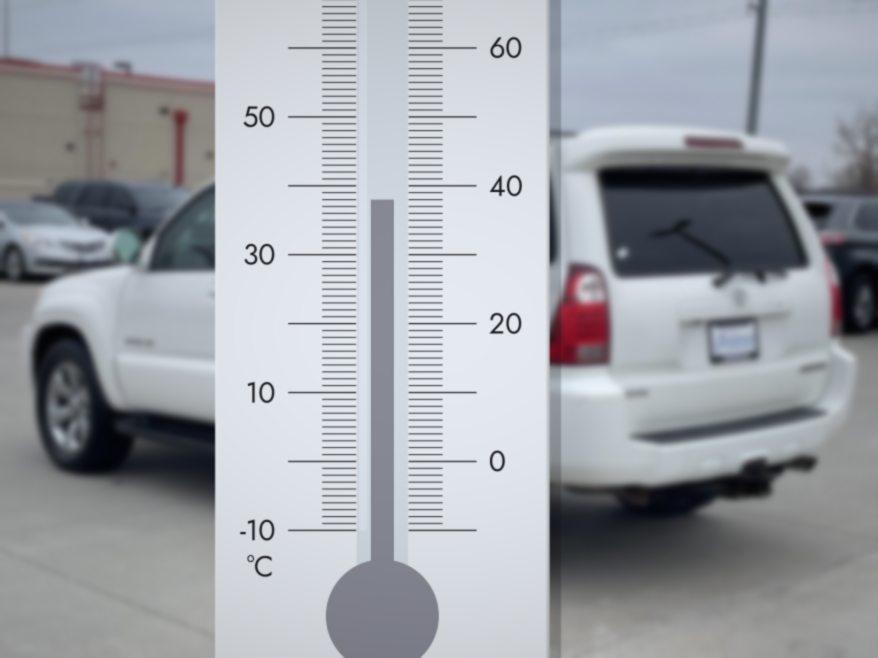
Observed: 38 (°C)
